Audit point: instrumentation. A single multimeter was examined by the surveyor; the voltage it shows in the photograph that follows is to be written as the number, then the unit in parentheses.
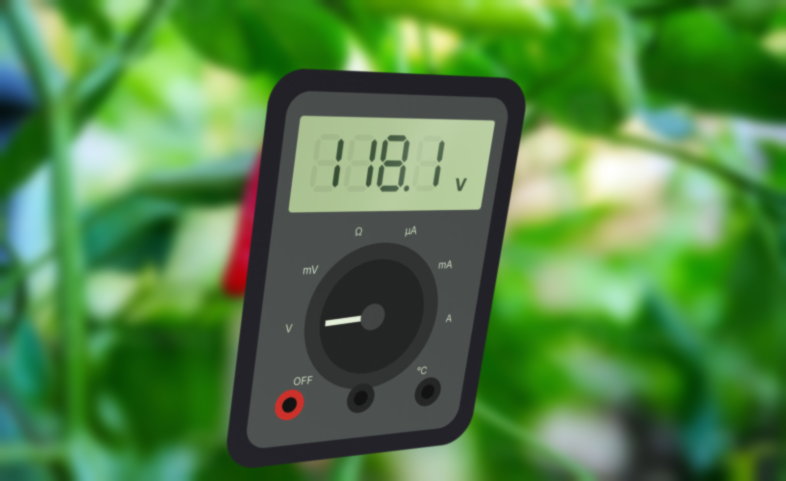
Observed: 118.1 (V)
